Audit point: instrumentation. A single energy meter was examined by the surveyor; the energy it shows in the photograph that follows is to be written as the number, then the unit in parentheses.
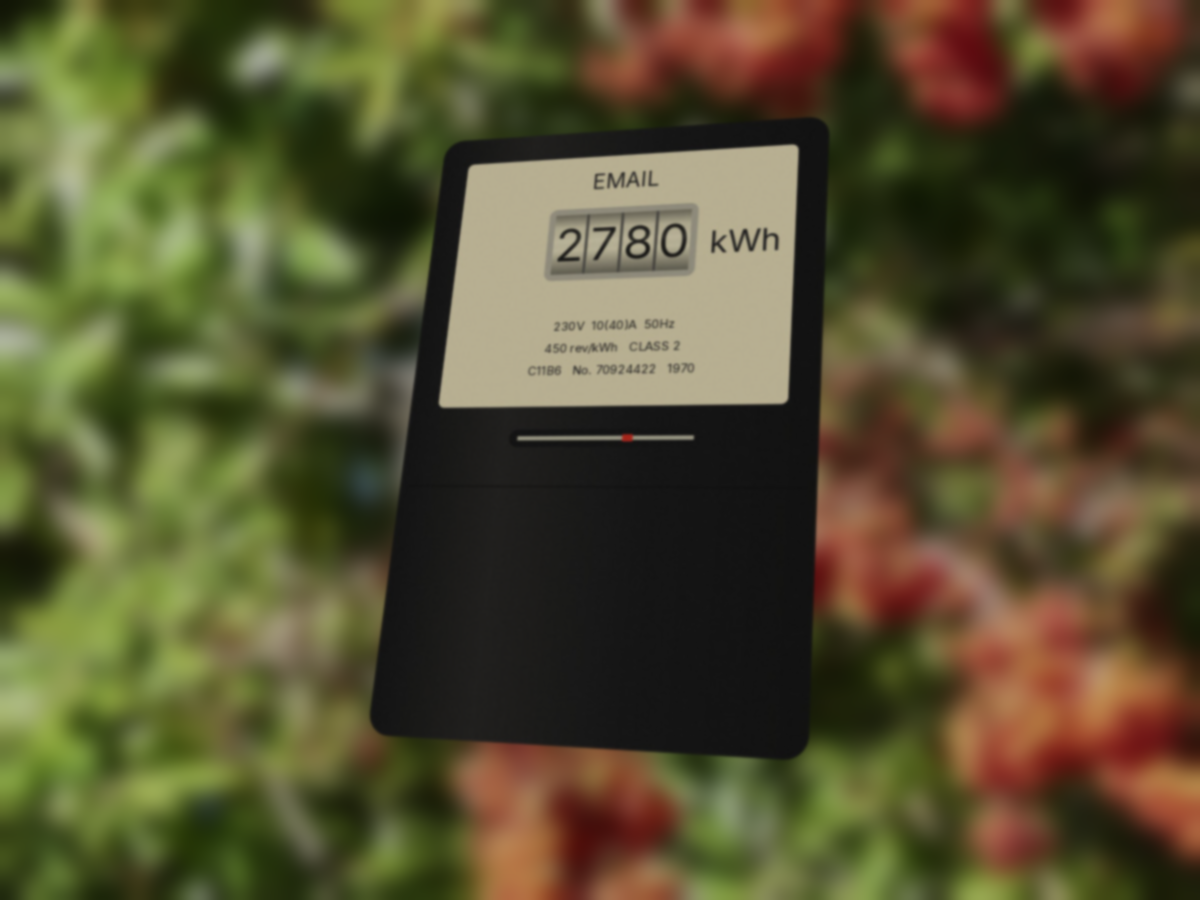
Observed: 2780 (kWh)
